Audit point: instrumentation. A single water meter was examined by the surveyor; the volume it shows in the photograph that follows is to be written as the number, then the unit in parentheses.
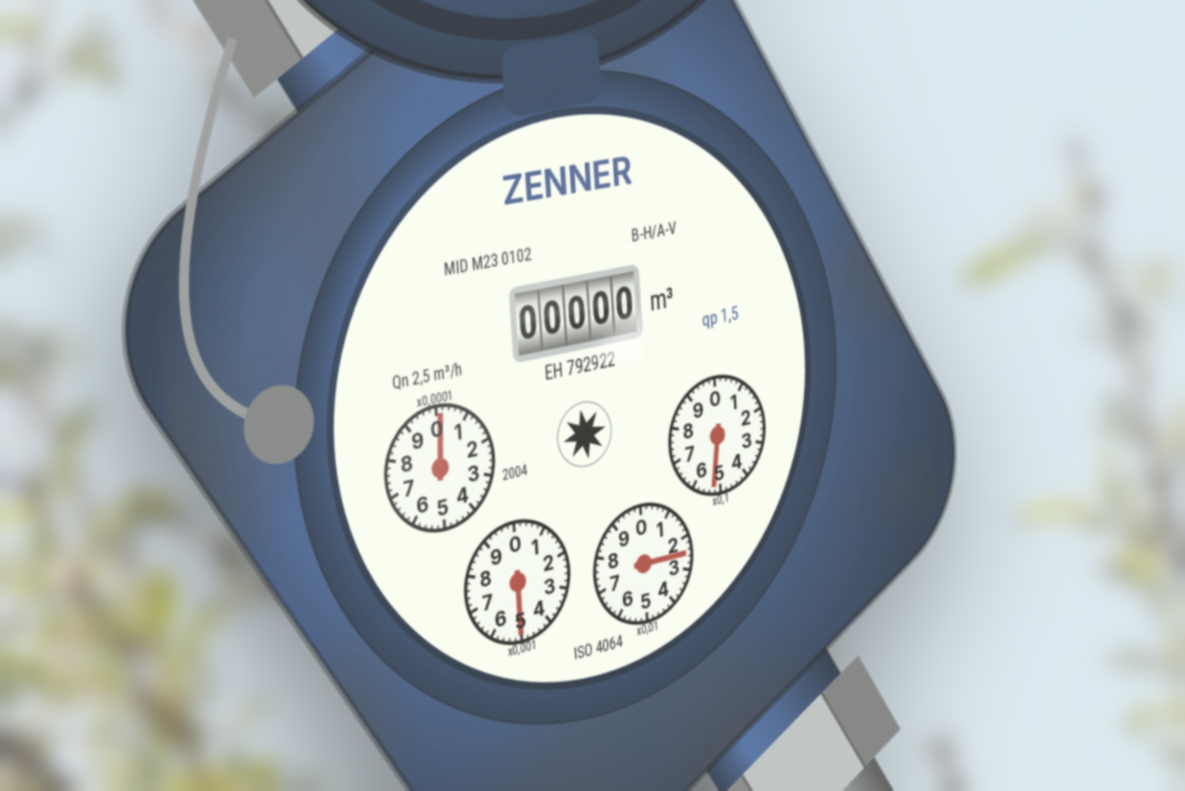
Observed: 0.5250 (m³)
